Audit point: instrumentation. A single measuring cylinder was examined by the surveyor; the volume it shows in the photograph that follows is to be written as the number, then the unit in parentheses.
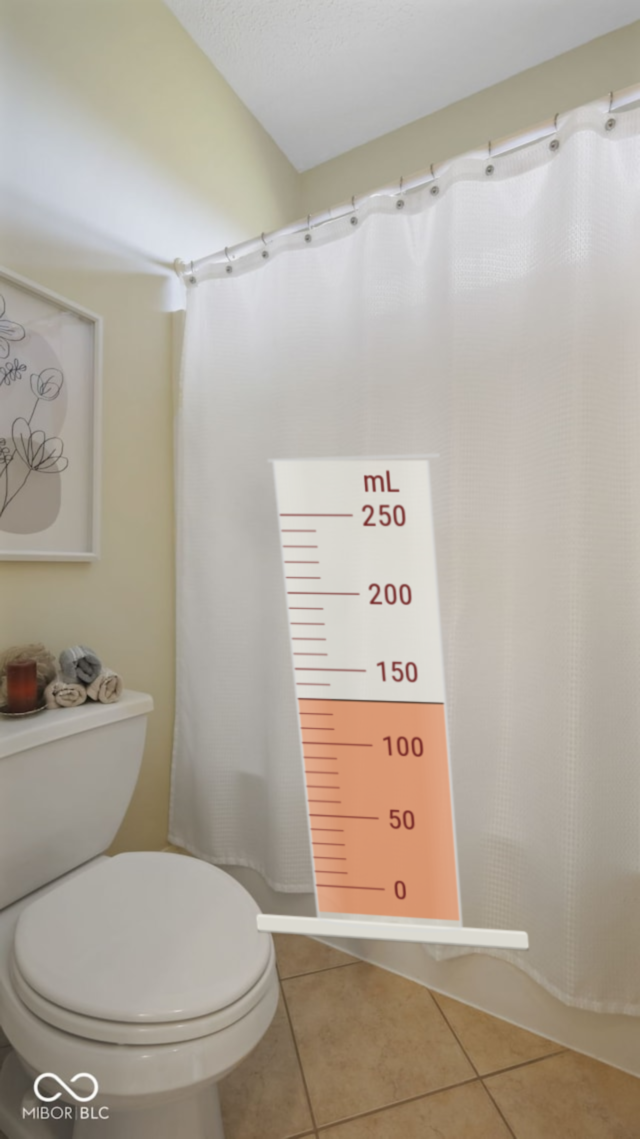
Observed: 130 (mL)
